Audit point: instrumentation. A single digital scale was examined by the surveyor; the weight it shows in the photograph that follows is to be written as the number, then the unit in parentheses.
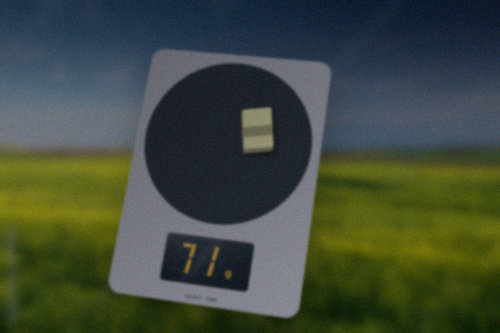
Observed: 71 (g)
